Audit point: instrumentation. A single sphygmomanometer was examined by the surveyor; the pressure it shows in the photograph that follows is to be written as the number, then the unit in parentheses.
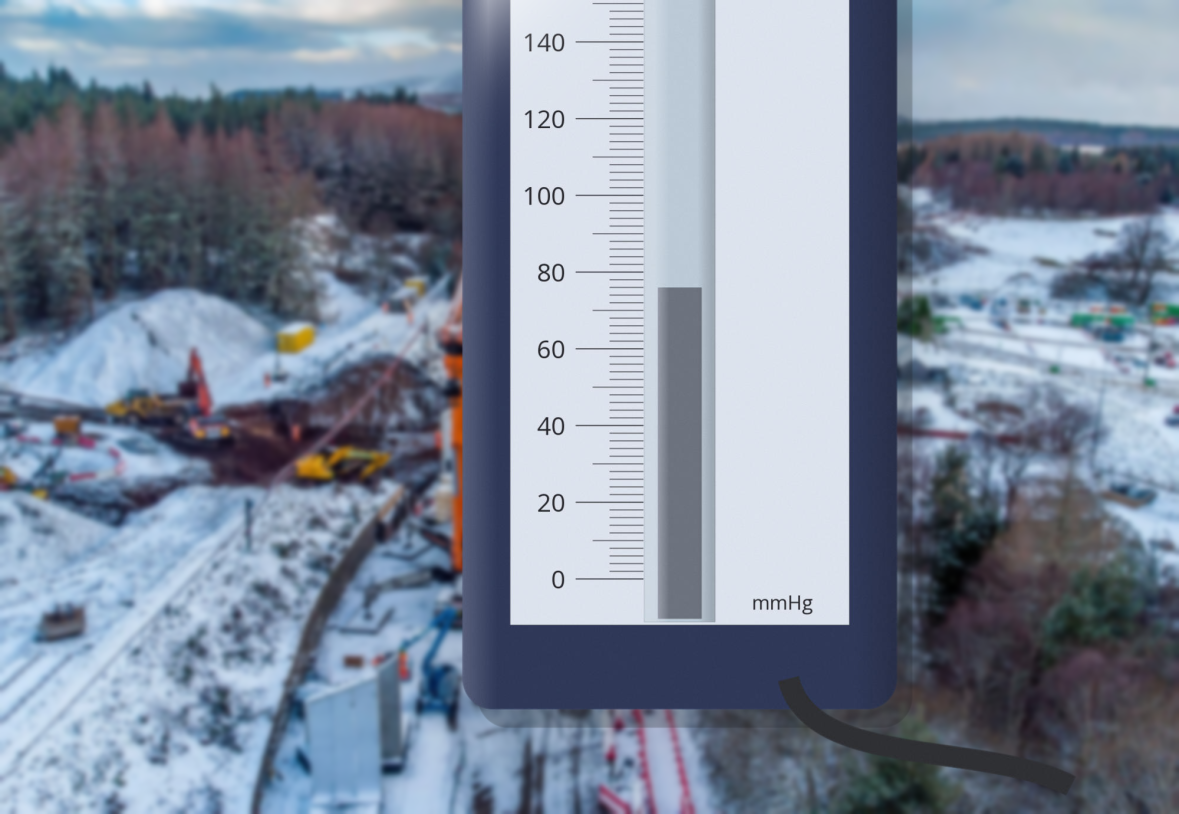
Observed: 76 (mmHg)
